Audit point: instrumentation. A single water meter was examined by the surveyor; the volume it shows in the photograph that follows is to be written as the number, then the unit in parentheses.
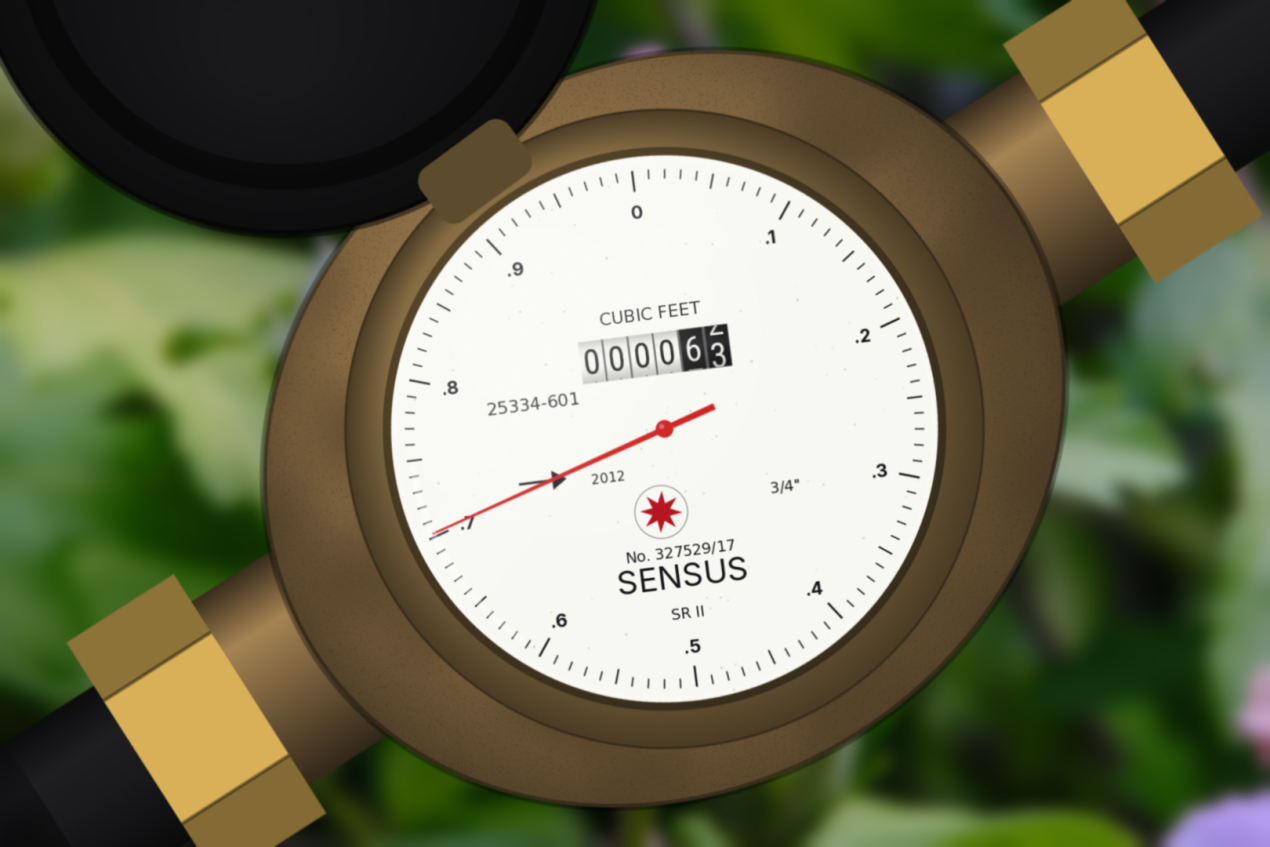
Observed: 62.70 (ft³)
